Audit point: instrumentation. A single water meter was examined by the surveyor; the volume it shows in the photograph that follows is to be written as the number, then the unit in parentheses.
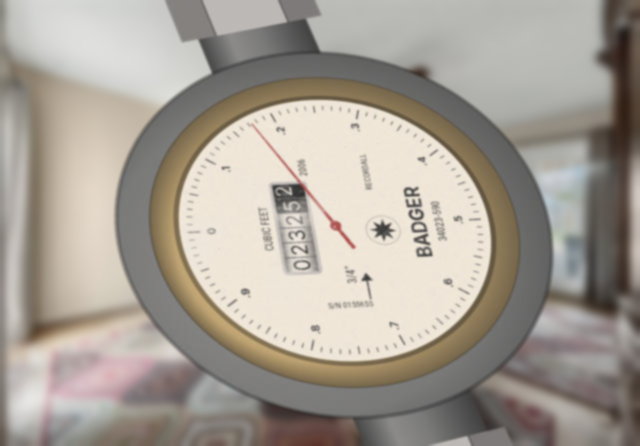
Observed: 23252.17 (ft³)
